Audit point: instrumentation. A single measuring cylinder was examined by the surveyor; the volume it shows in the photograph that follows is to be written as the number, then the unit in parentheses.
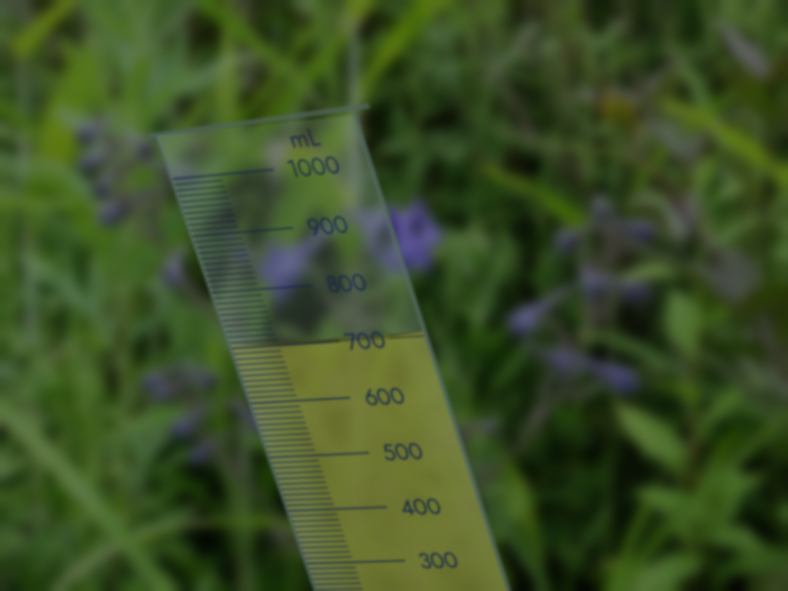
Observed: 700 (mL)
